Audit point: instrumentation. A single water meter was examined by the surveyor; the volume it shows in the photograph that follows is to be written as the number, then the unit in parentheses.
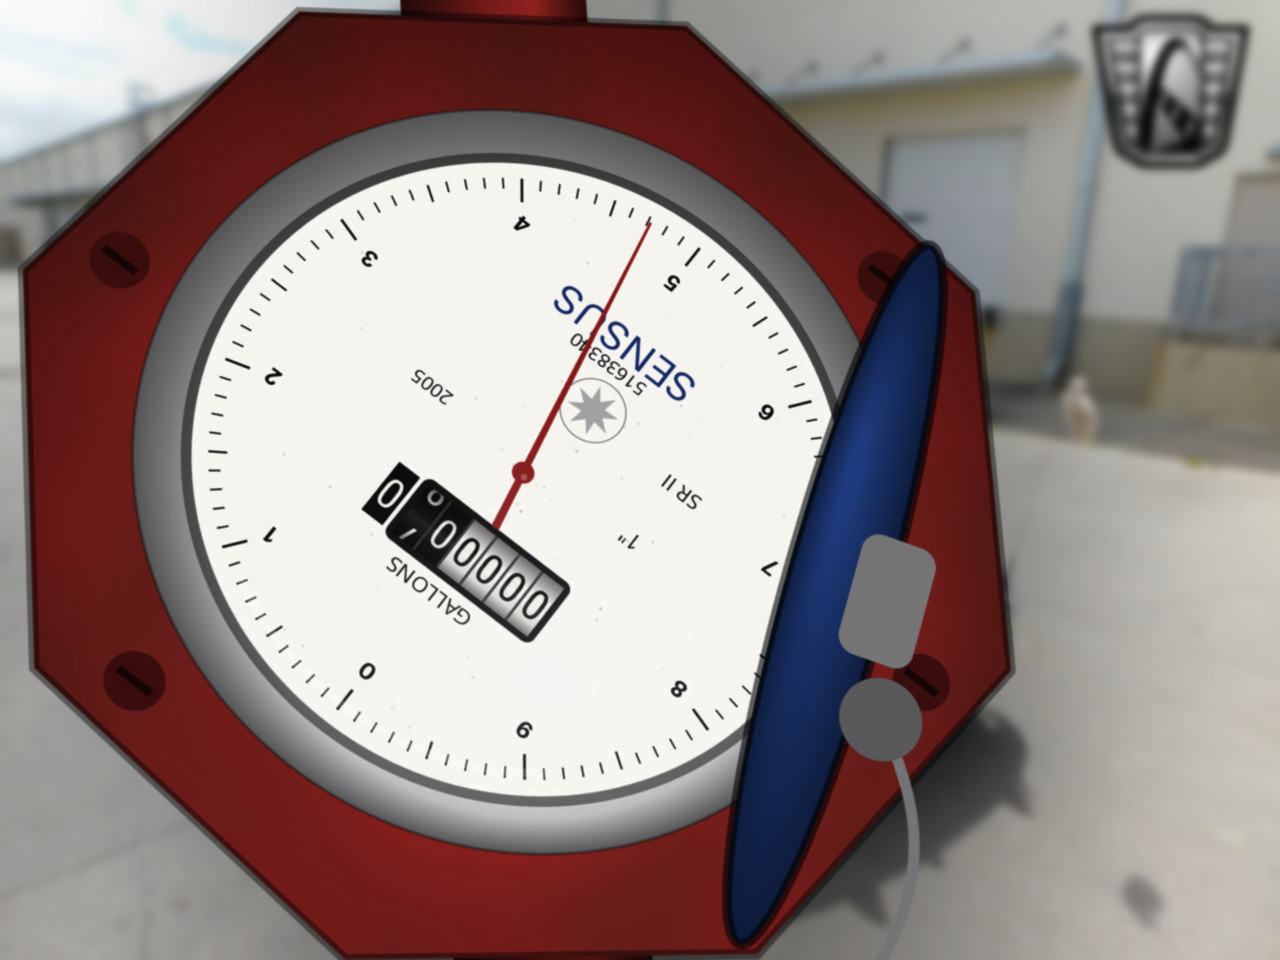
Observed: 74.7 (gal)
